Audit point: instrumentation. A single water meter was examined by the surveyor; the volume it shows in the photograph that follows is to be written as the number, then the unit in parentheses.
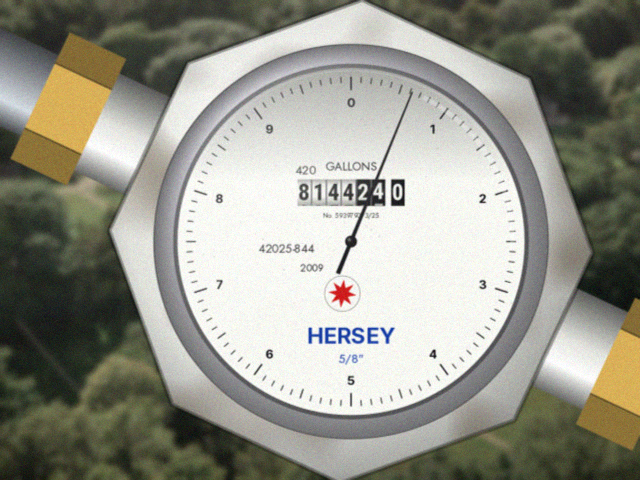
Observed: 8144240.6 (gal)
